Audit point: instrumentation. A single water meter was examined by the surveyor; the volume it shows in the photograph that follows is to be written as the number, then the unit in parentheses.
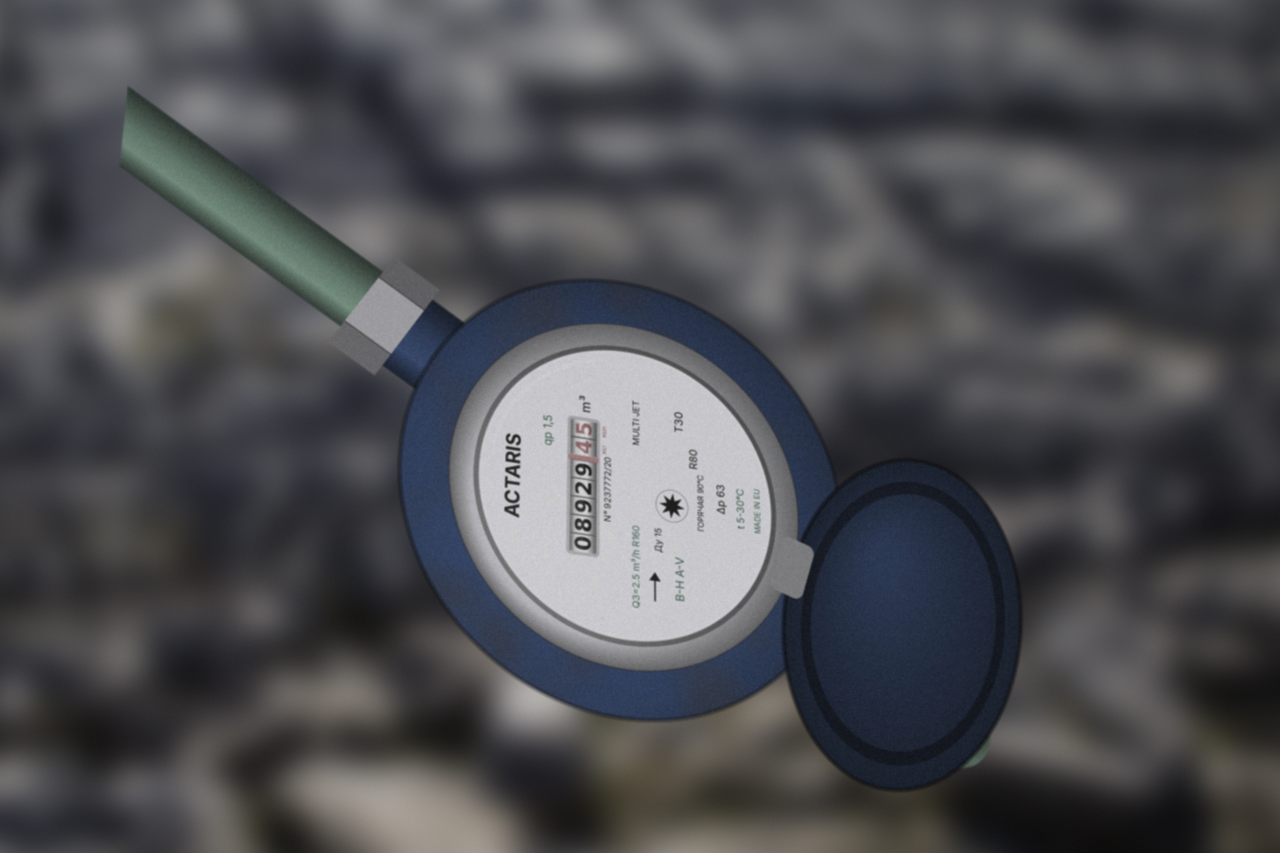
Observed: 8929.45 (m³)
